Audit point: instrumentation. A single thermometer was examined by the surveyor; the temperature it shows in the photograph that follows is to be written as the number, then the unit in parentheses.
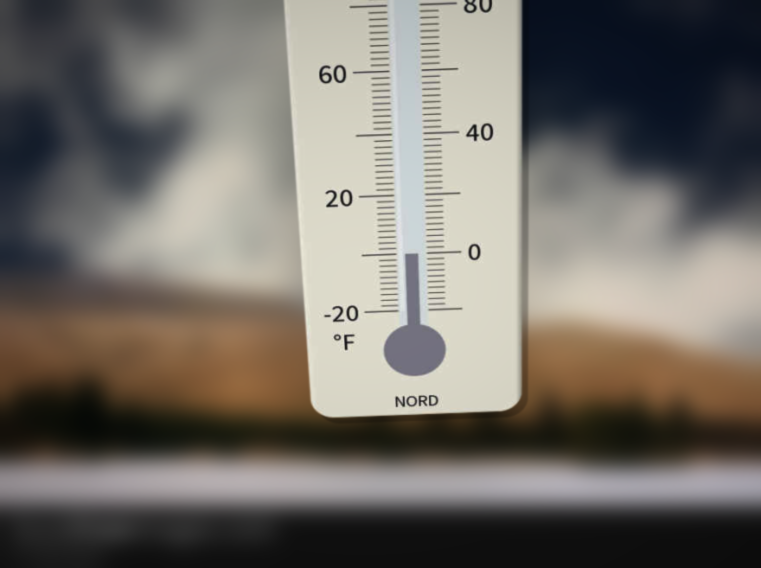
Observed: 0 (°F)
